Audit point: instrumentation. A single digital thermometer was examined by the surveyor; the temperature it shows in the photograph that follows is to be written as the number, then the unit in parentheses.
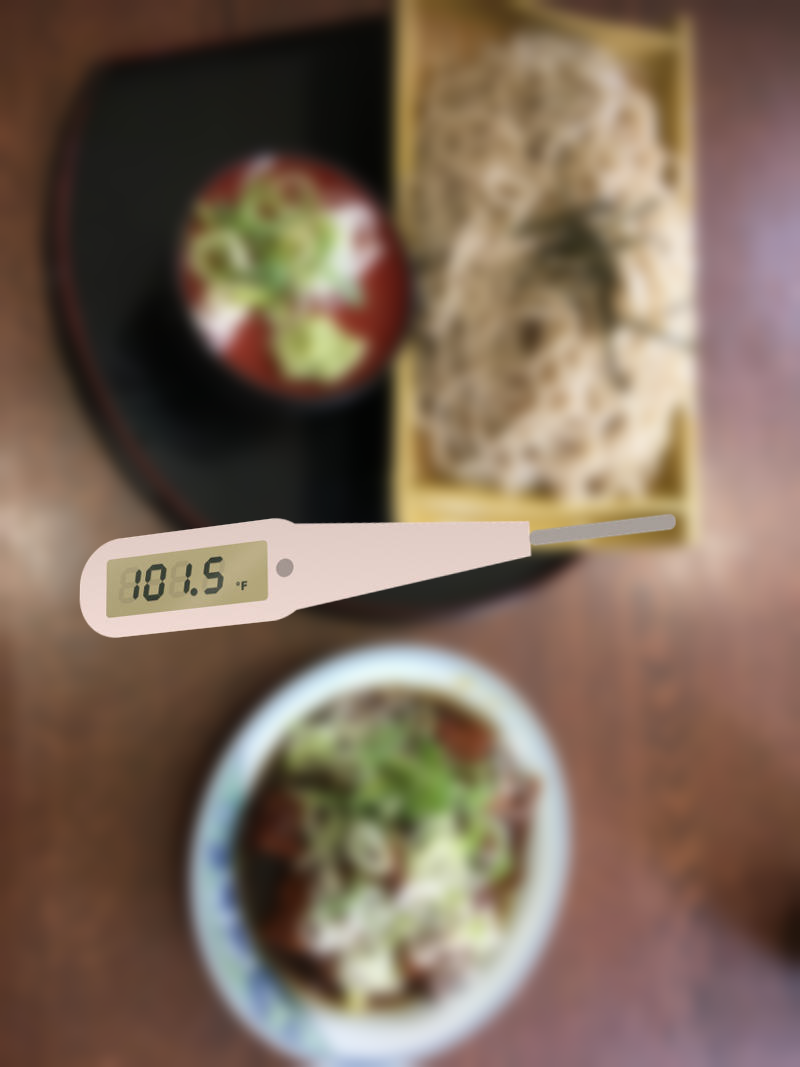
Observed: 101.5 (°F)
